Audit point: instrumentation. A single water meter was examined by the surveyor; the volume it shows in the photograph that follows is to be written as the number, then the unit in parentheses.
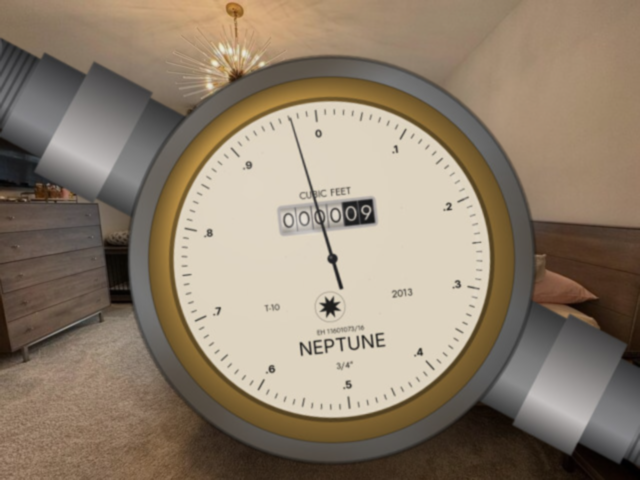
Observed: 8.97 (ft³)
